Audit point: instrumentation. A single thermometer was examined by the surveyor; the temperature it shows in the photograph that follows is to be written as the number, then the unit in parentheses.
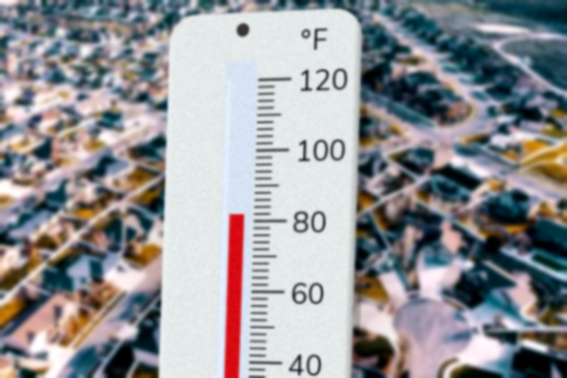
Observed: 82 (°F)
